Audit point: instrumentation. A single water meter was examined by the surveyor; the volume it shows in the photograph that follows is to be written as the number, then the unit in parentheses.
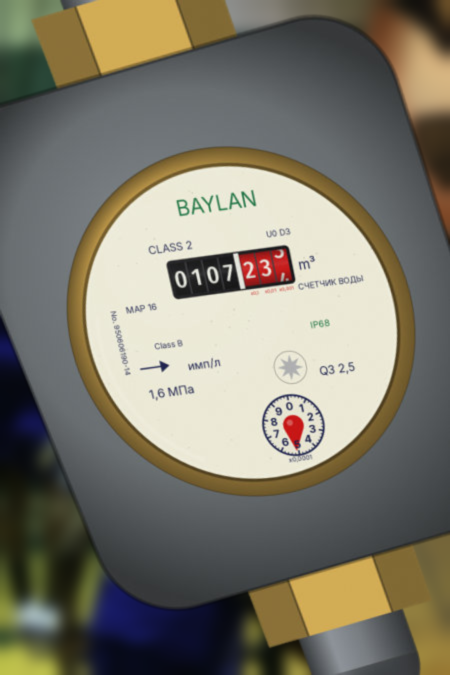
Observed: 107.2335 (m³)
